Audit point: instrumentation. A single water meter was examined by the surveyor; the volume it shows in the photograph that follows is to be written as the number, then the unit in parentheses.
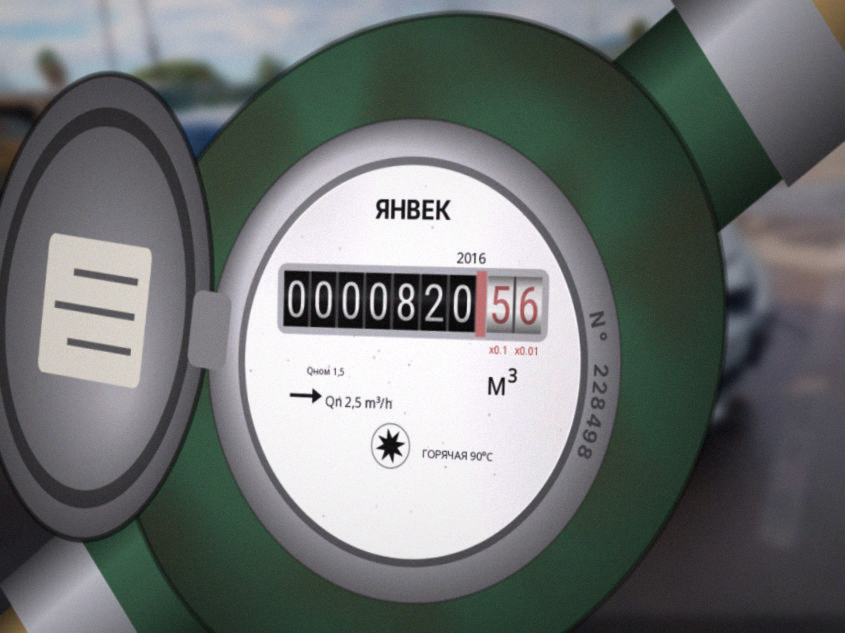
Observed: 820.56 (m³)
